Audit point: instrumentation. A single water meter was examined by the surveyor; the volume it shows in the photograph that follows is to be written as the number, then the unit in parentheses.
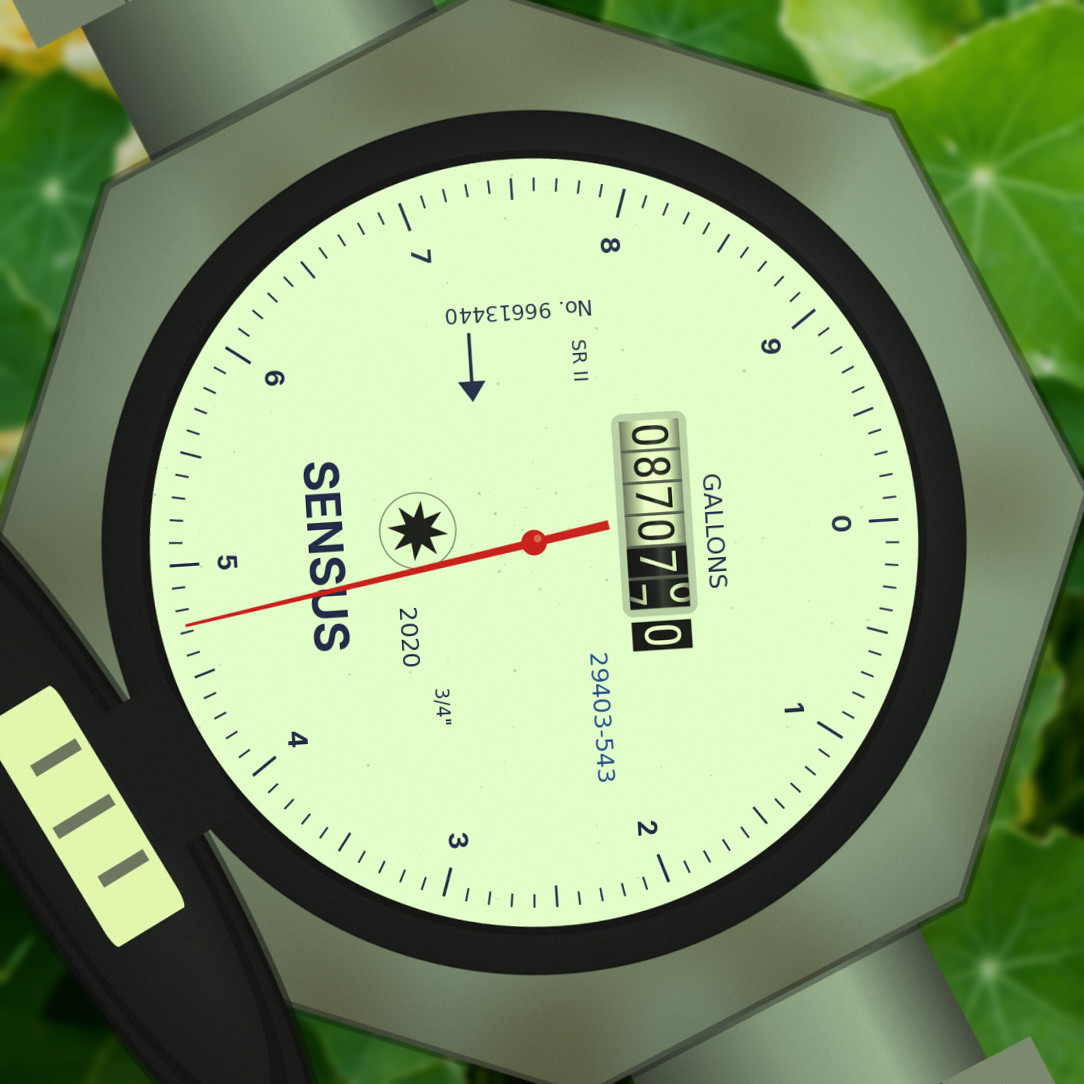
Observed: 870764.7 (gal)
